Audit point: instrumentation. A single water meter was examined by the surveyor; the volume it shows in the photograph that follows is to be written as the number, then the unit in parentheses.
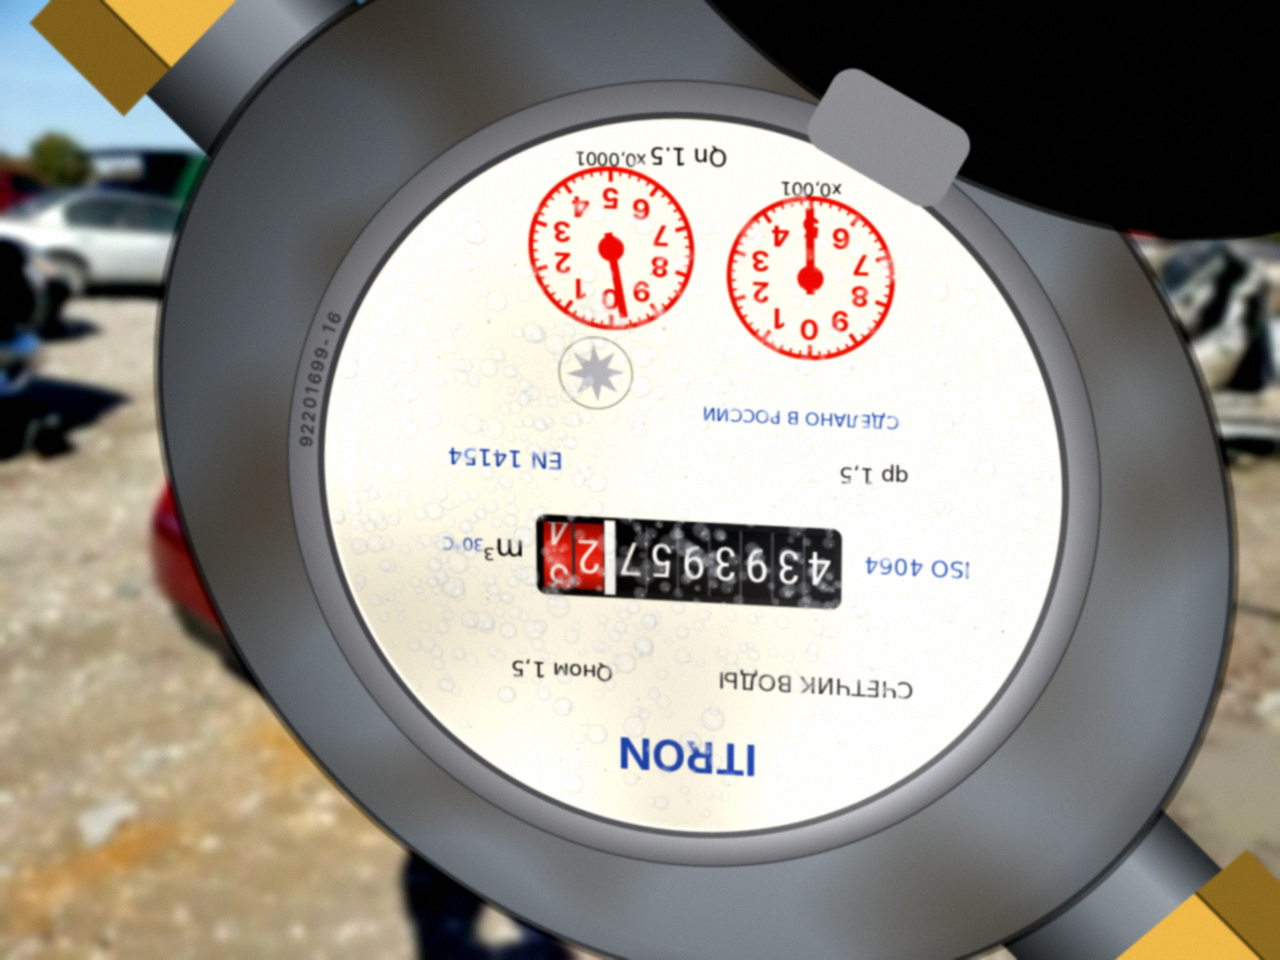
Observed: 4393957.2349 (m³)
